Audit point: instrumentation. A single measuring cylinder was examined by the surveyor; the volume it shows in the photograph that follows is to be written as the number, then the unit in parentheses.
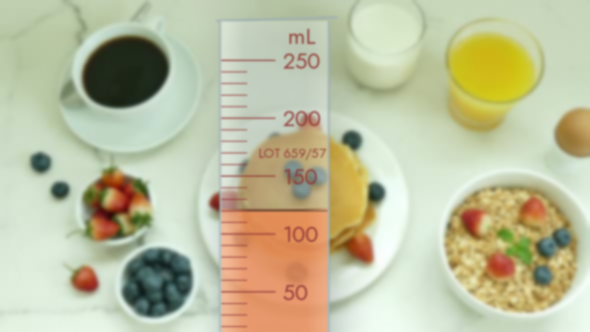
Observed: 120 (mL)
